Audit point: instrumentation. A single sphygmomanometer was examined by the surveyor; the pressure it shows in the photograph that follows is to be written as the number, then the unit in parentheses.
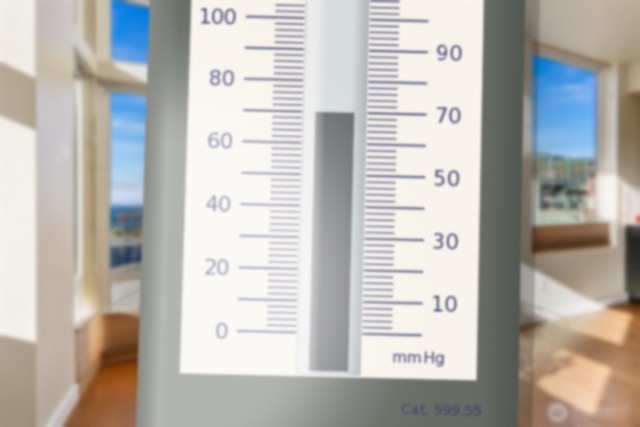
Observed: 70 (mmHg)
